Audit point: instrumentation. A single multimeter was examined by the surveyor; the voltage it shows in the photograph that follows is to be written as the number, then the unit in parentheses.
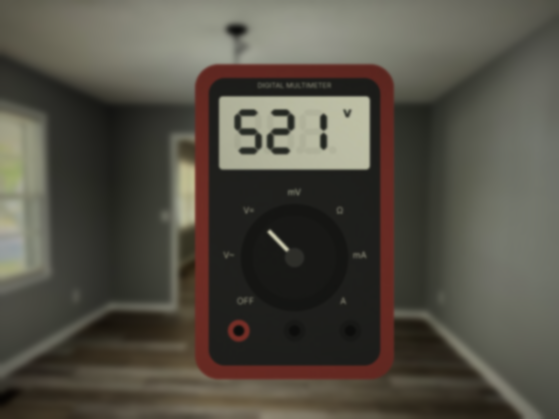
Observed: 521 (V)
